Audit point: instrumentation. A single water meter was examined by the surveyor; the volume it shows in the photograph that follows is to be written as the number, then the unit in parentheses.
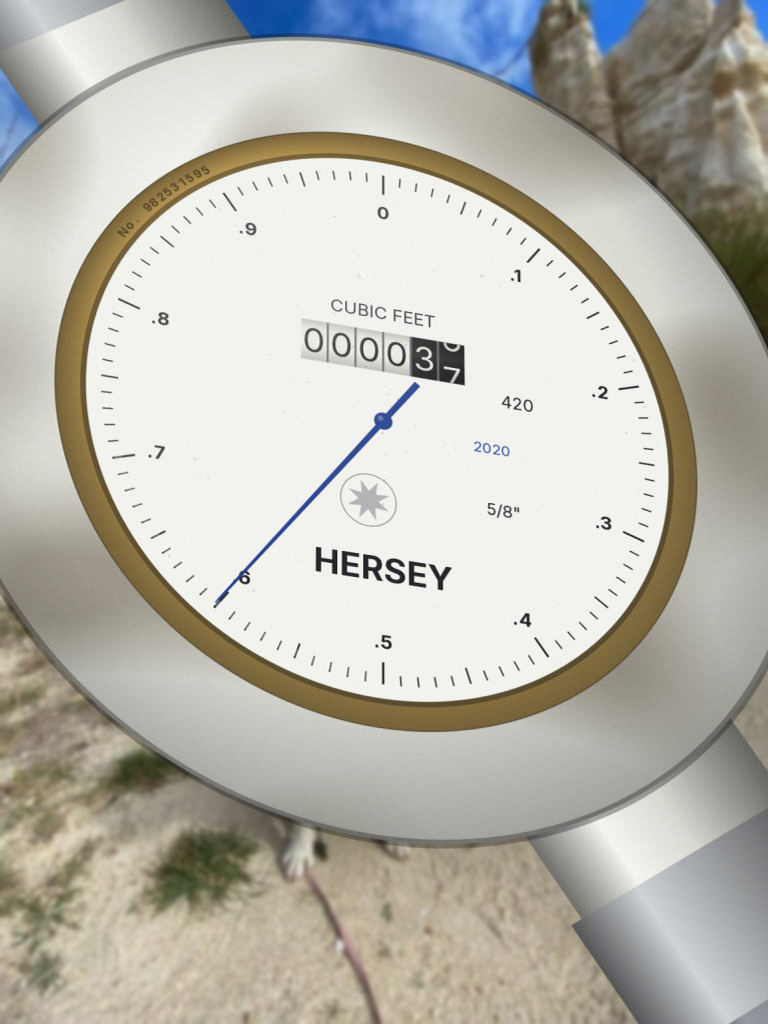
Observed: 36.60 (ft³)
